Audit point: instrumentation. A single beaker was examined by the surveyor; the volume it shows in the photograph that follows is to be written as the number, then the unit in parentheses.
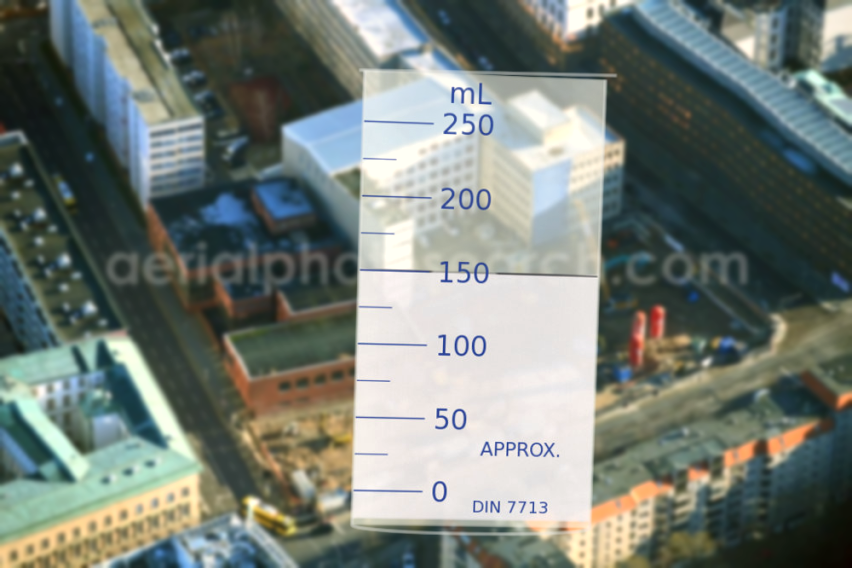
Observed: 150 (mL)
